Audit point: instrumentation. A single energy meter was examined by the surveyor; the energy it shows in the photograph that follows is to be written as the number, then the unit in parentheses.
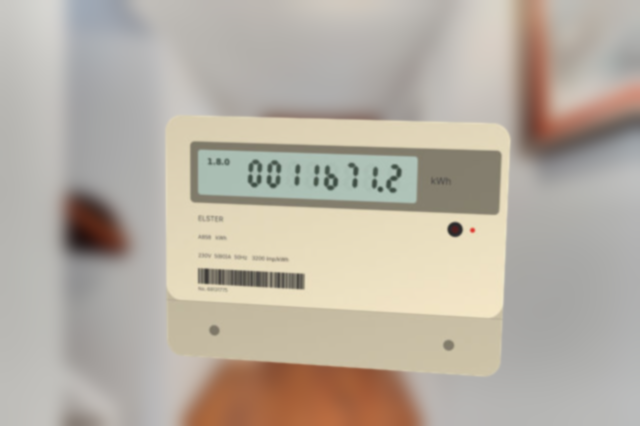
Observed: 11671.2 (kWh)
